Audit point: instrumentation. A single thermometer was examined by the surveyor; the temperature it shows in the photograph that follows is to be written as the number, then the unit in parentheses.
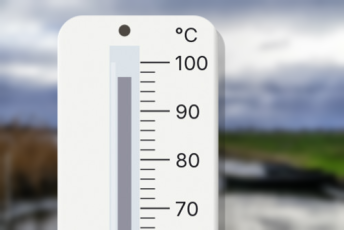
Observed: 97 (°C)
